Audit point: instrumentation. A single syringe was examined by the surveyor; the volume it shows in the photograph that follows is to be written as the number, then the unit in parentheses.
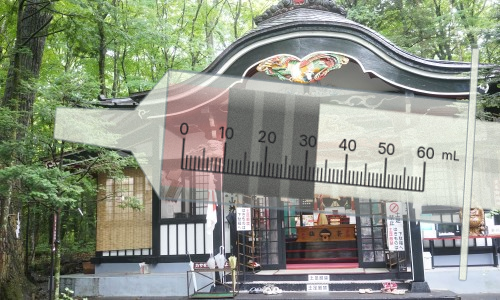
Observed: 10 (mL)
